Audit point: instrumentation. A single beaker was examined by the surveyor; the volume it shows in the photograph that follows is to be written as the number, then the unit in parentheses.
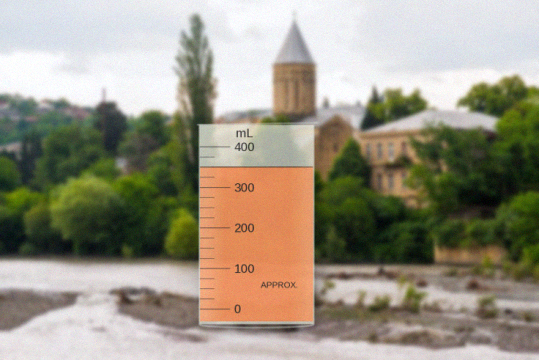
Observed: 350 (mL)
